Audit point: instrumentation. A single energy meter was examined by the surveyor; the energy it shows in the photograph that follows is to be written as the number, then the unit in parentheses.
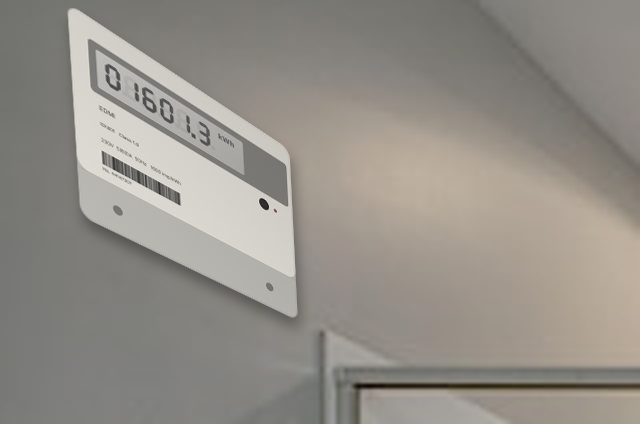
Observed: 1601.3 (kWh)
